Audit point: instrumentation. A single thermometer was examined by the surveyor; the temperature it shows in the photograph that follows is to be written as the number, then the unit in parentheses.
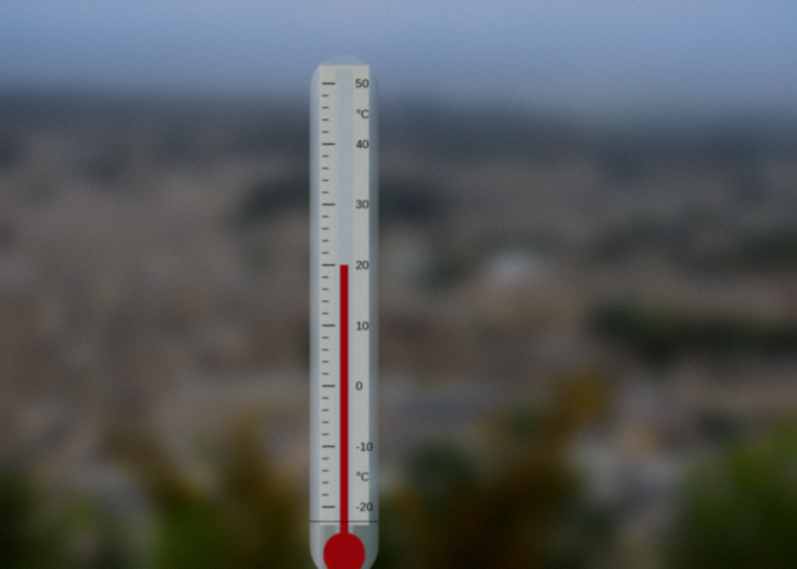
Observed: 20 (°C)
